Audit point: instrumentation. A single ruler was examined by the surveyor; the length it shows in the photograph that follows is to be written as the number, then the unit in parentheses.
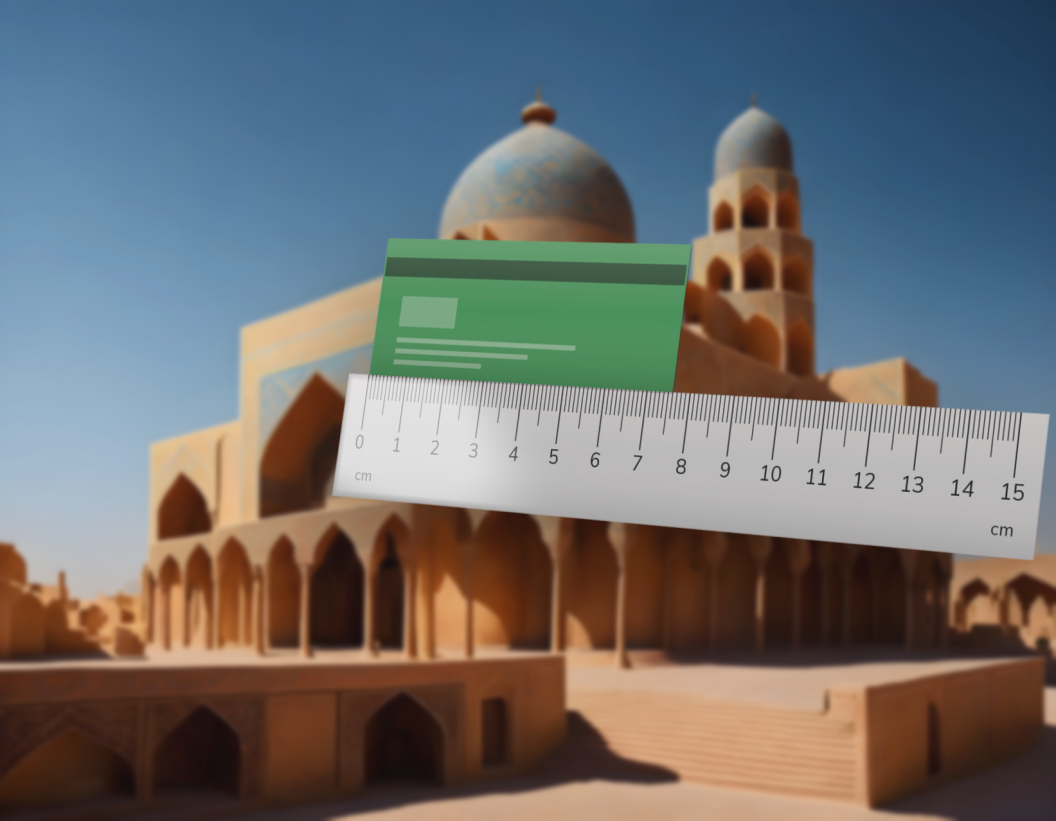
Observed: 7.6 (cm)
